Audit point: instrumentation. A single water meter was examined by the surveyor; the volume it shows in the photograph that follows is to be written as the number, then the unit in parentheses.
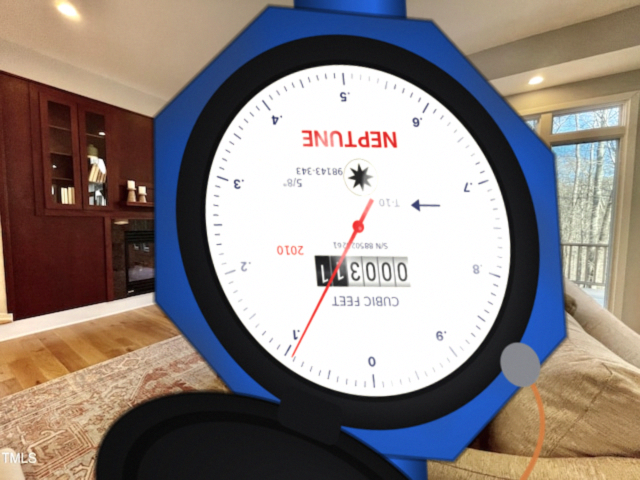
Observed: 311.09 (ft³)
